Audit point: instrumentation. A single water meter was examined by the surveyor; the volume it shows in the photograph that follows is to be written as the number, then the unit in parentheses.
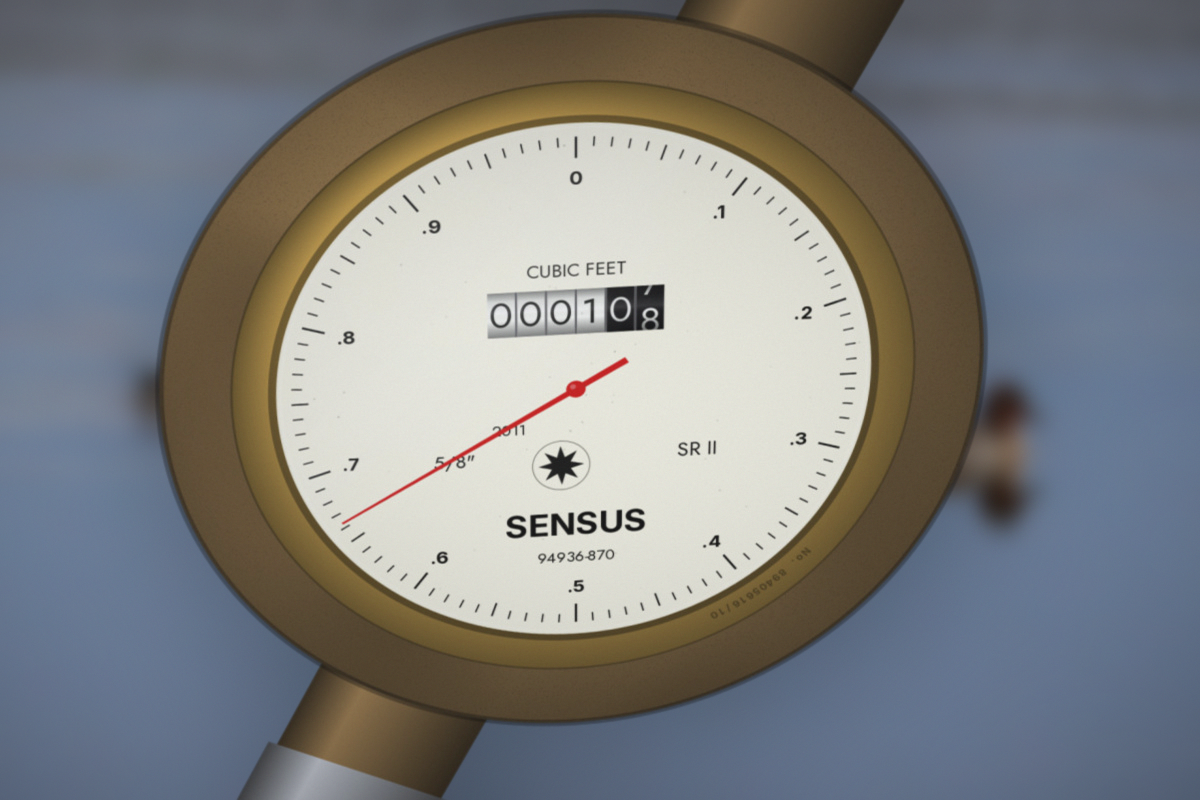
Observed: 107.66 (ft³)
